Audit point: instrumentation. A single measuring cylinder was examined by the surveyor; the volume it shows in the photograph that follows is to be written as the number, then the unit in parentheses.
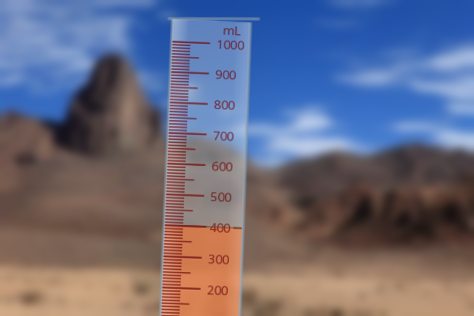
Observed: 400 (mL)
